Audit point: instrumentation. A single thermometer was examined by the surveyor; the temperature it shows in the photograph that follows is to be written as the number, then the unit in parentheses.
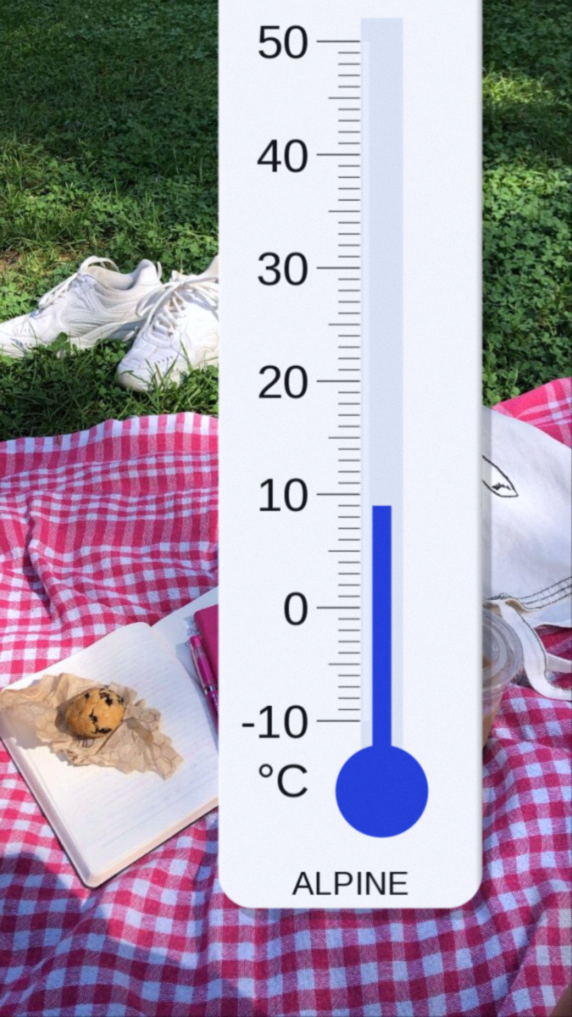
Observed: 9 (°C)
